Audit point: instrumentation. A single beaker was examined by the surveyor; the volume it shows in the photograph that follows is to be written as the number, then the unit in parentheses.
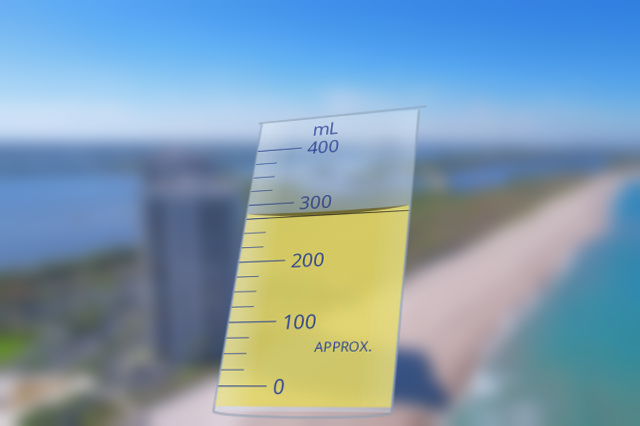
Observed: 275 (mL)
